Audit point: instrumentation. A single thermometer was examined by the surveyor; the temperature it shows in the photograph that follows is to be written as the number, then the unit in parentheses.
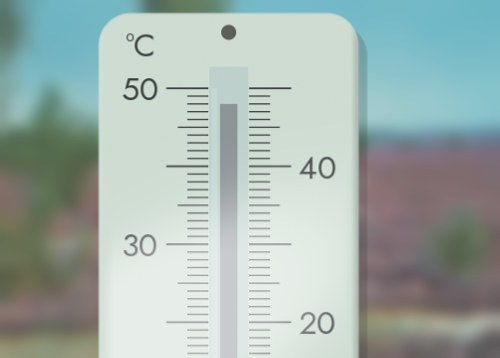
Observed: 48 (°C)
